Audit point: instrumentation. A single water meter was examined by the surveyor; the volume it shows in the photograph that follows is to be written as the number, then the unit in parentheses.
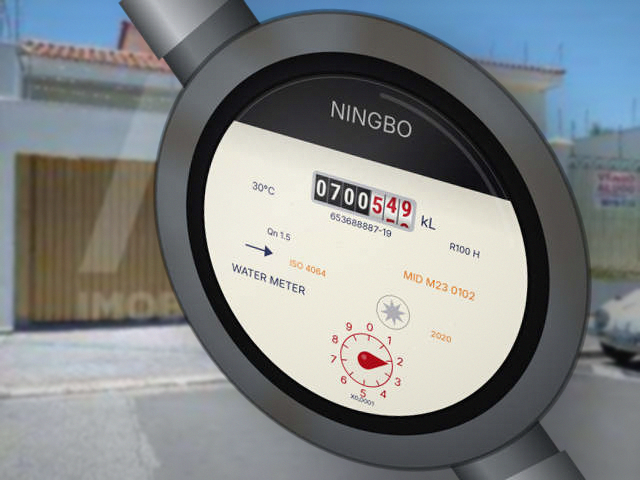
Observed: 700.5492 (kL)
